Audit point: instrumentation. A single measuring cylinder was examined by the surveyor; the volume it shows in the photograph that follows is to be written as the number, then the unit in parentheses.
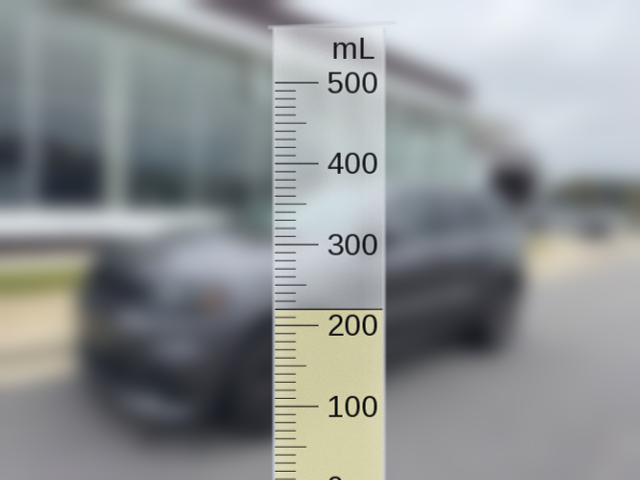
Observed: 220 (mL)
